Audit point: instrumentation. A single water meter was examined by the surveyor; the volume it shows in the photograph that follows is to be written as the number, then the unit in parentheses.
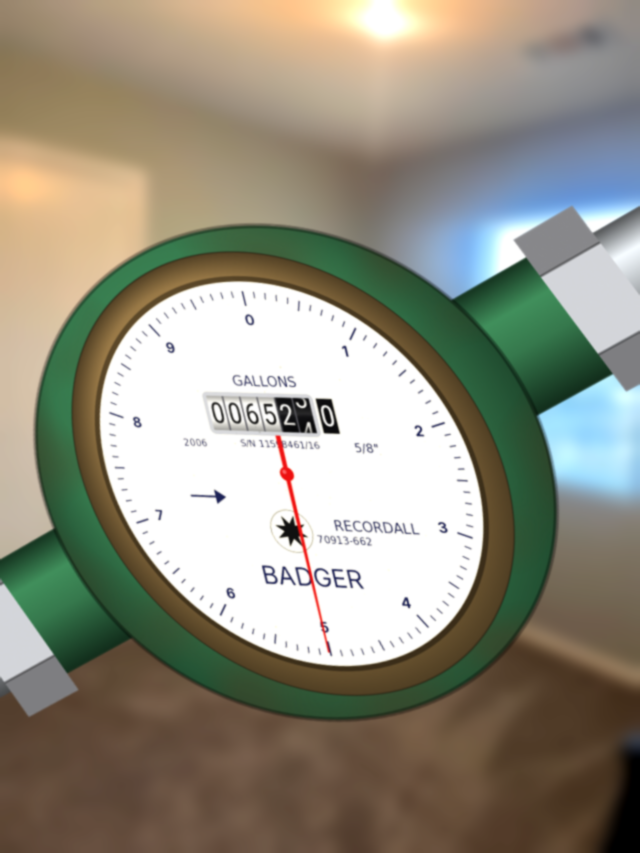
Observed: 65235.0 (gal)
